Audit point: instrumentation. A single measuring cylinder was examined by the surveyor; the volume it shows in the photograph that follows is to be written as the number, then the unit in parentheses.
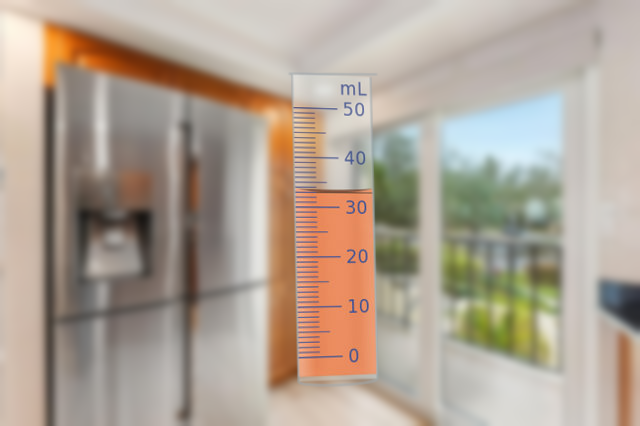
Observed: 33 (mL)
